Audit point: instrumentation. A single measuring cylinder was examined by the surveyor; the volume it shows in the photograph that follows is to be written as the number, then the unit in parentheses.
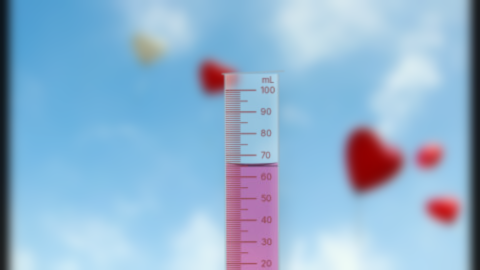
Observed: 65 (mL)
